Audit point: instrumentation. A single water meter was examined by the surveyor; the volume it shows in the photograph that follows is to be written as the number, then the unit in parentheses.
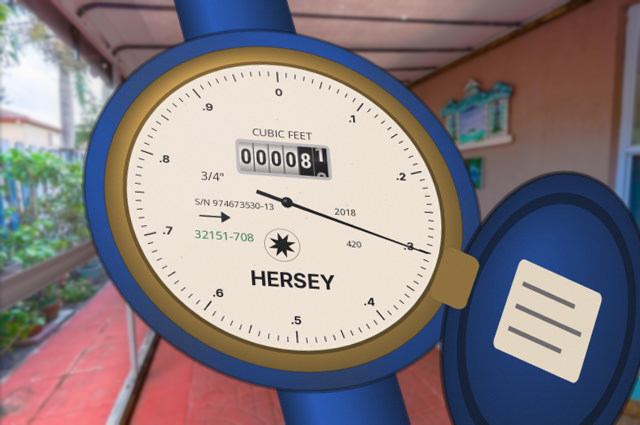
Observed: 81.30 (ft³)
